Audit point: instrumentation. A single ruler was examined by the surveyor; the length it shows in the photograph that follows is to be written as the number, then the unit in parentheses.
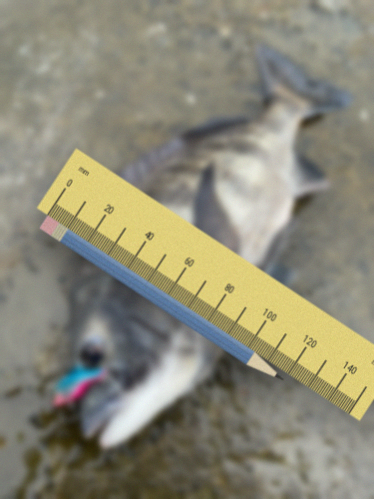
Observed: 120 (mm)
